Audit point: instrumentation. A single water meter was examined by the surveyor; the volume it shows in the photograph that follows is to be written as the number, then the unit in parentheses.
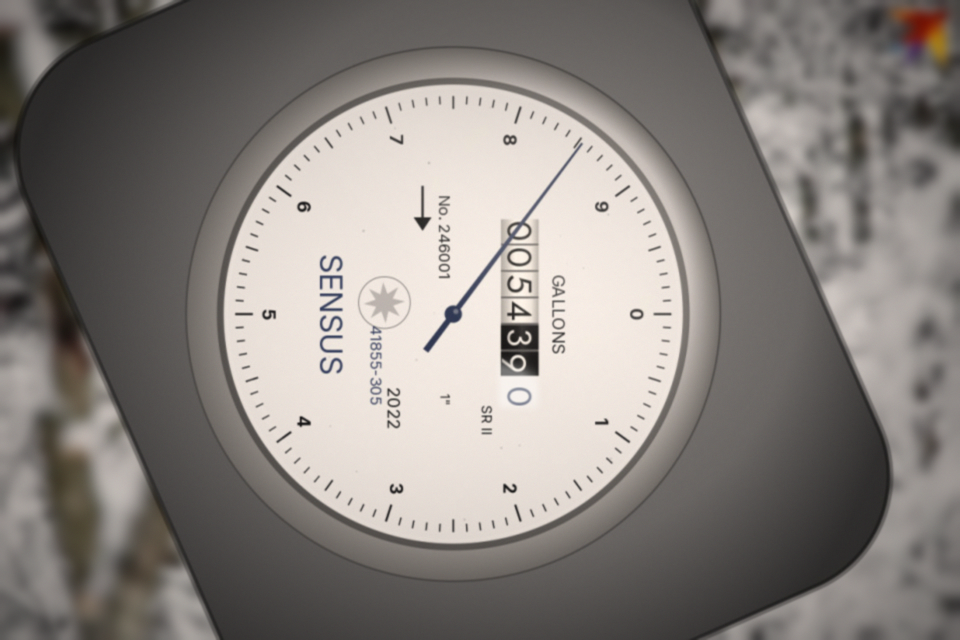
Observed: 54388.5 (gal)
